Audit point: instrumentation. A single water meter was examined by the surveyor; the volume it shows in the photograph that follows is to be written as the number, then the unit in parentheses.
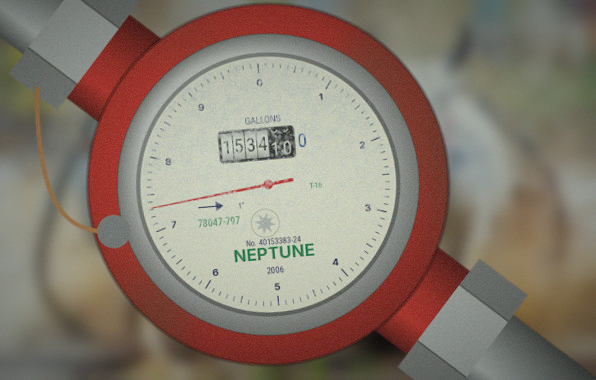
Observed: 1534097.3 (gal)
